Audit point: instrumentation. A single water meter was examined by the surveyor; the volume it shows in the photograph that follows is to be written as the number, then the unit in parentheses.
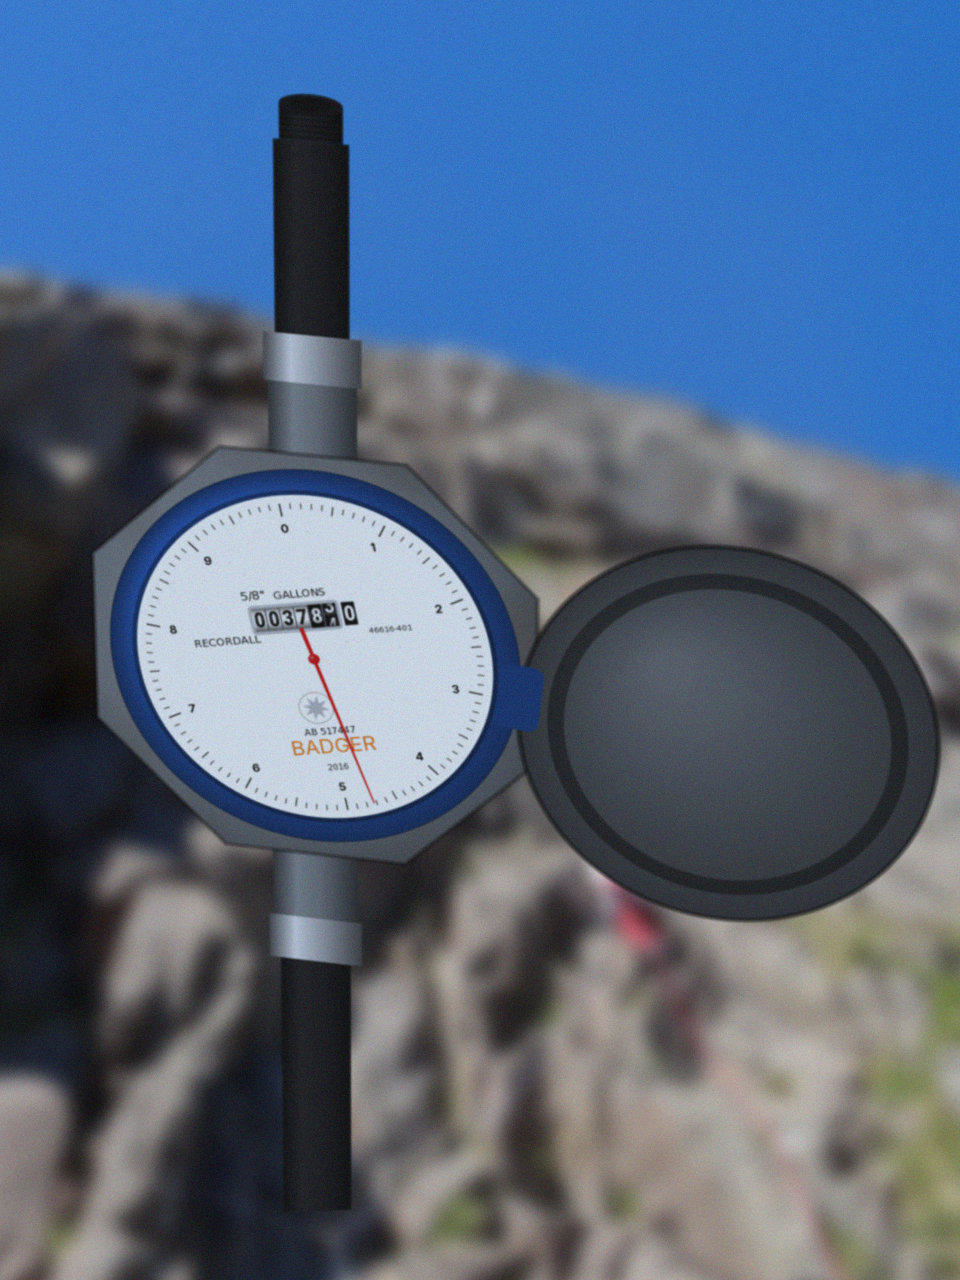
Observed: 37834.7 (gal)
